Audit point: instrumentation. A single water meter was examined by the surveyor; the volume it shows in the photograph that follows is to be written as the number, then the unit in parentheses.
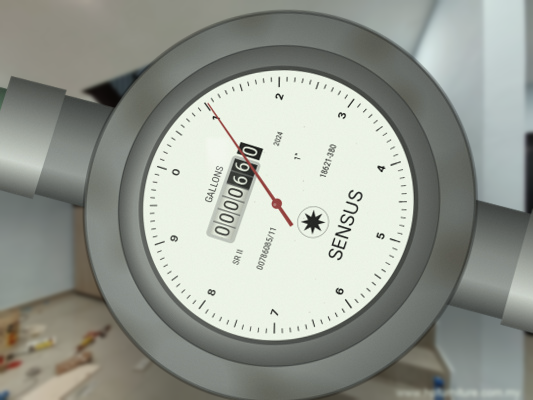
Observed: 661.0 (gal)
